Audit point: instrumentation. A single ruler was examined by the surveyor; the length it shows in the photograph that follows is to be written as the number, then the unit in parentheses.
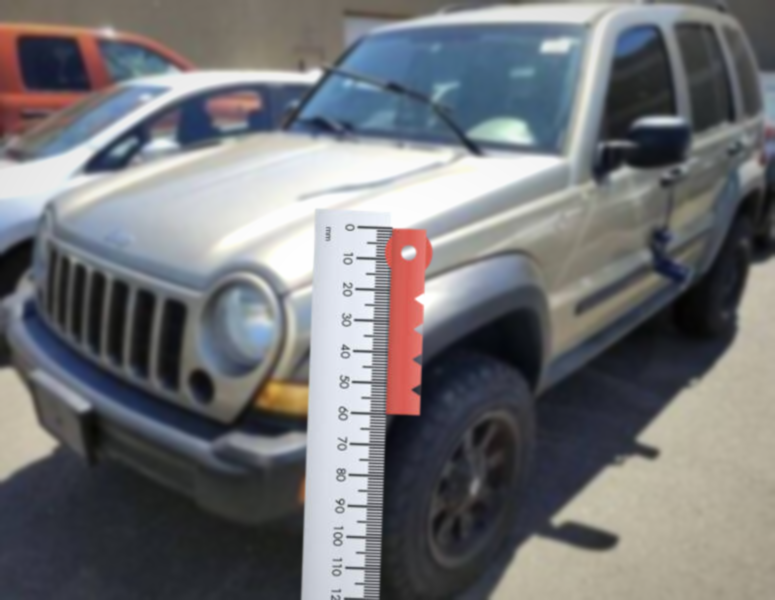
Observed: 60 (mm)
